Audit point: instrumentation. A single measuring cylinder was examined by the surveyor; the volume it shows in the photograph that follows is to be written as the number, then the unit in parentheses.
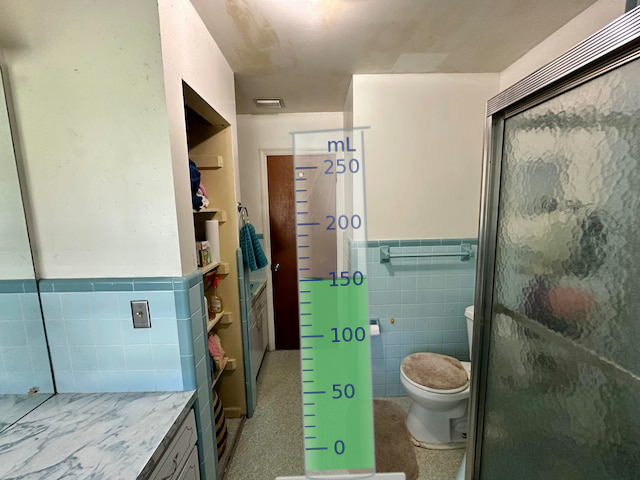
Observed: 150 (mL)
